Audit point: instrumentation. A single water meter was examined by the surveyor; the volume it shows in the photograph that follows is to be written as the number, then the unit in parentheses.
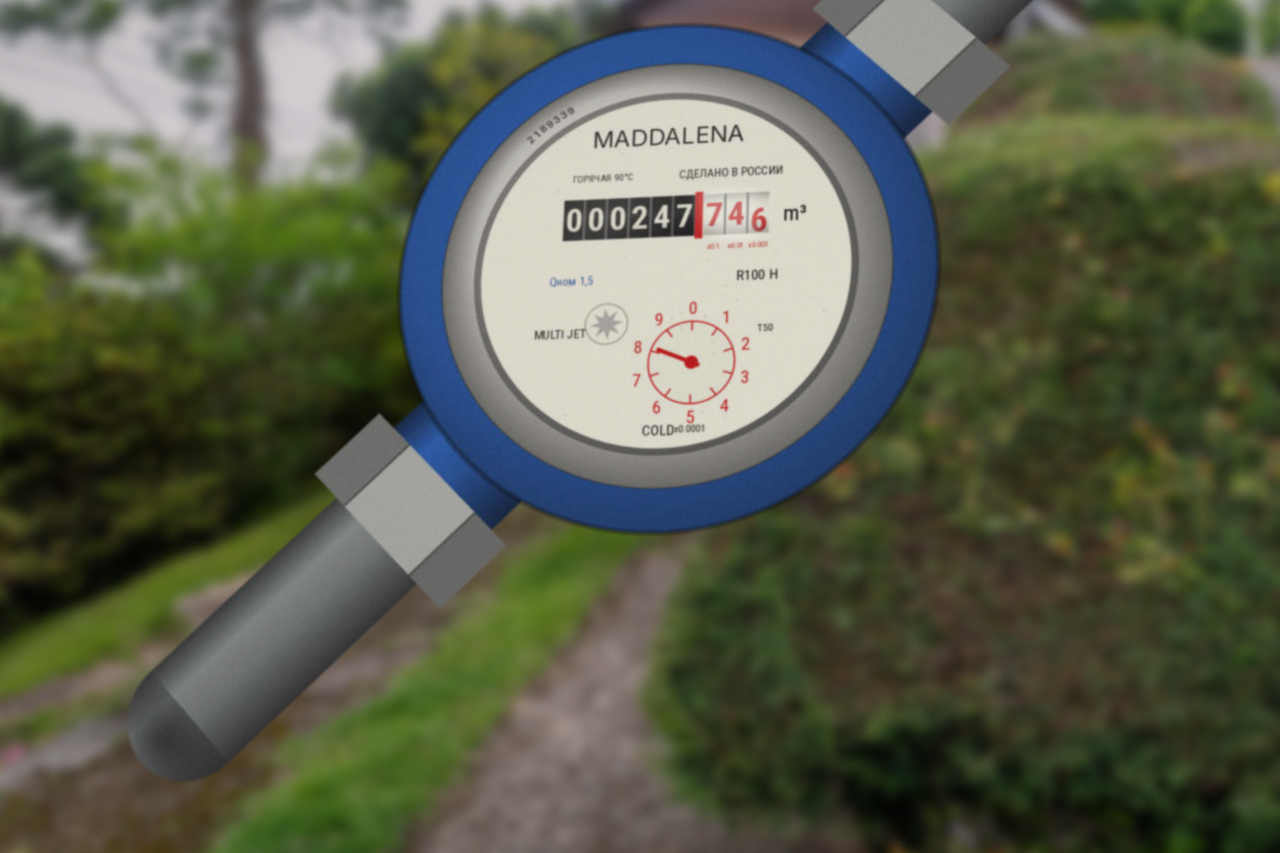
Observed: 247.7458 (m³)
